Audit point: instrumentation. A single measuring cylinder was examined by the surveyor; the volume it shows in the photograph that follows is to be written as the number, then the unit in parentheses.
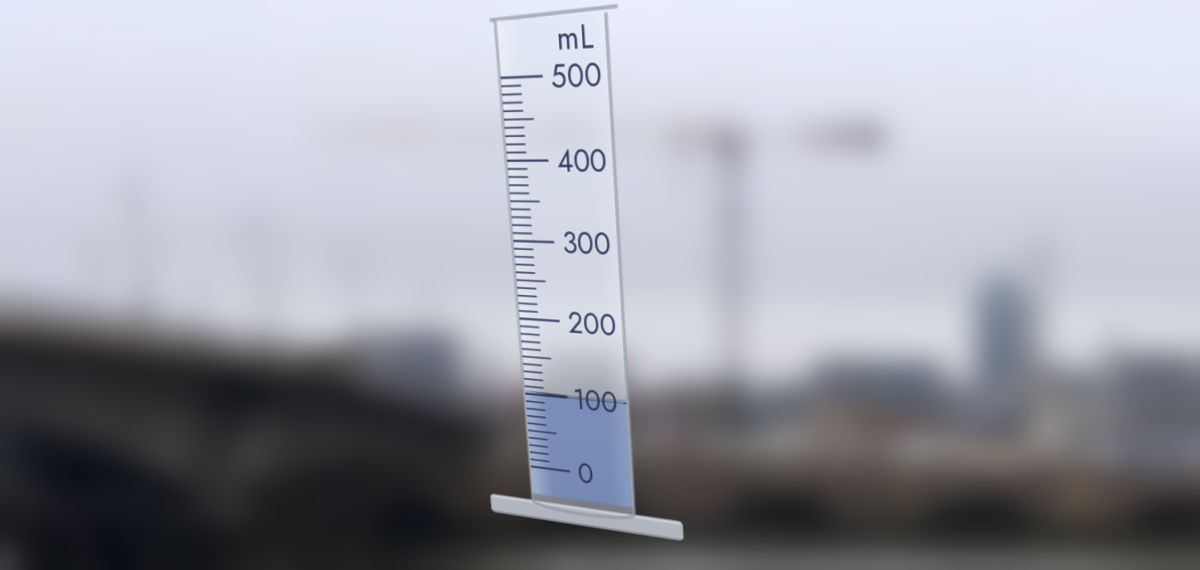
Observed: 100 (mL)
